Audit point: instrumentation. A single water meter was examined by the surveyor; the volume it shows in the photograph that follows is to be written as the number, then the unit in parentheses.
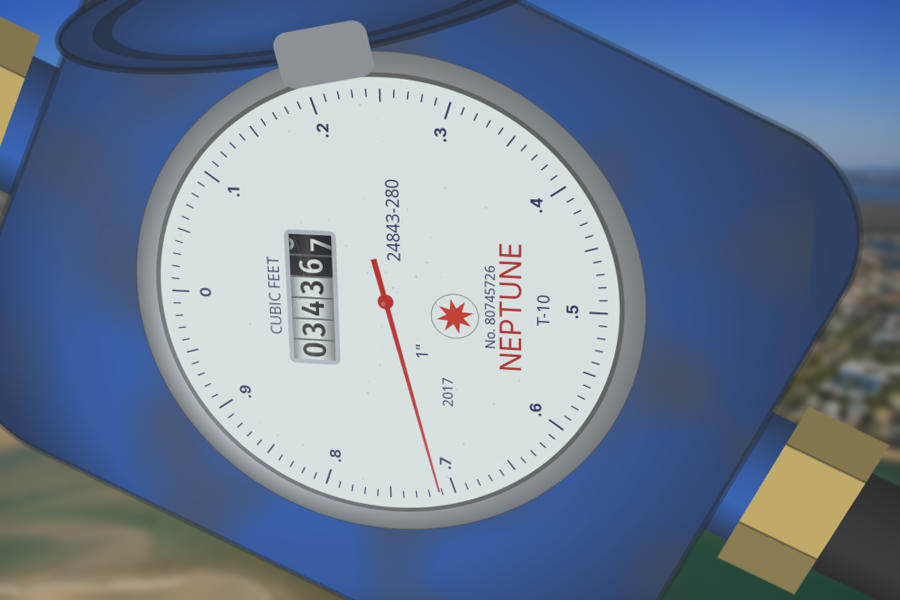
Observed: 34366.71 (ft³)
